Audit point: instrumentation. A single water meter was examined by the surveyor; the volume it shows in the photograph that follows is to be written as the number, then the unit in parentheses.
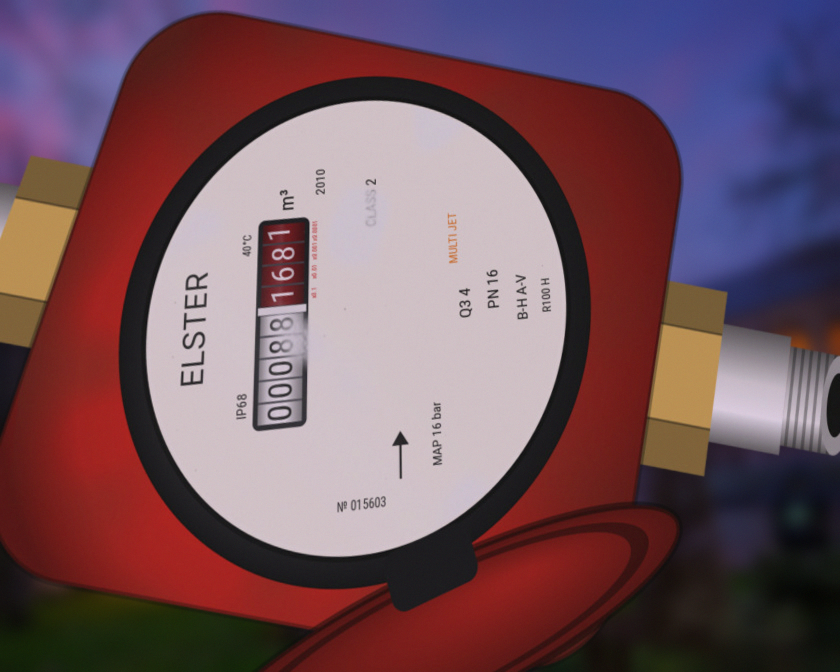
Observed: 88.1681 (m³)
